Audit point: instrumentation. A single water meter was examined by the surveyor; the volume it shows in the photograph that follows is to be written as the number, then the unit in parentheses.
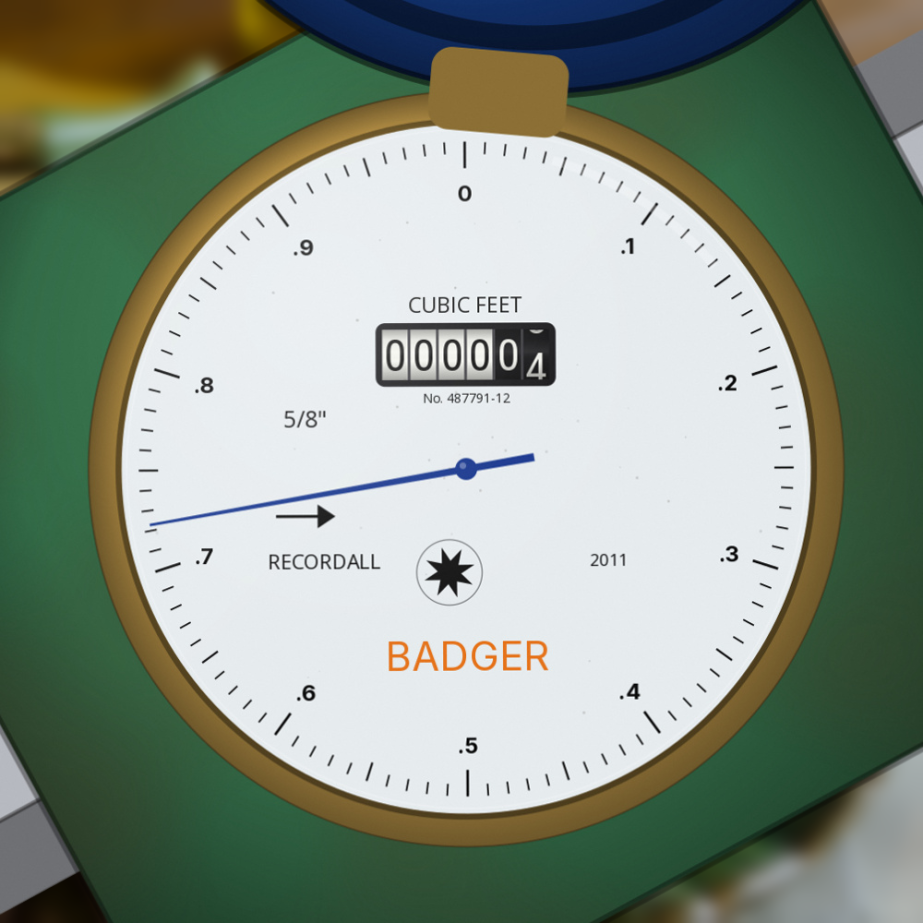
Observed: 3.72 (ft³)
